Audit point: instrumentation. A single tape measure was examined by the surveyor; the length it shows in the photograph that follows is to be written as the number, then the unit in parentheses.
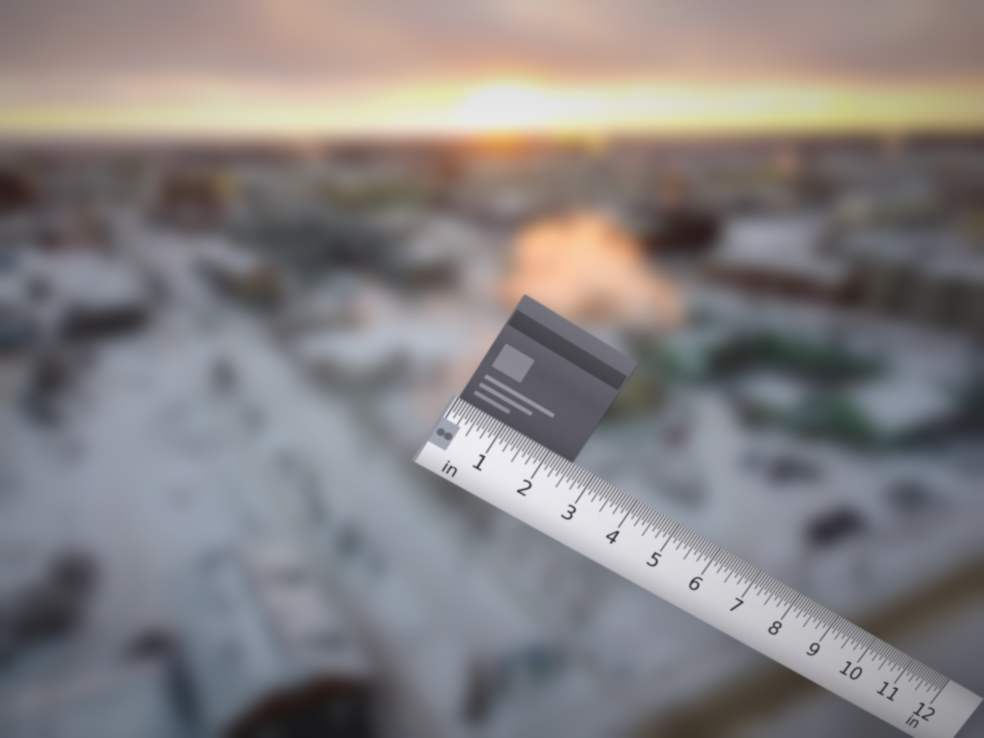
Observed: 2.5 (in)
